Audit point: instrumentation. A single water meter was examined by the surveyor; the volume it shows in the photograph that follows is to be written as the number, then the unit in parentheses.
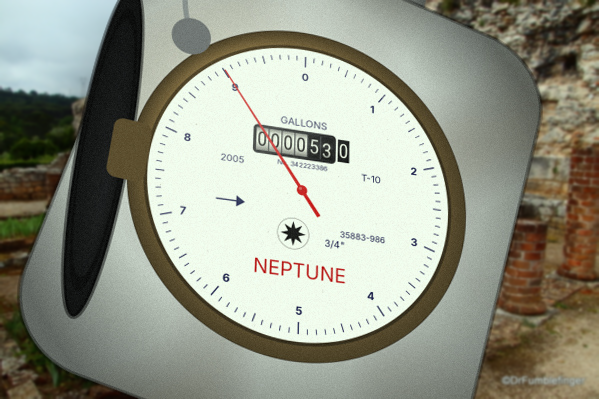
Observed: 529.0 (gal)
